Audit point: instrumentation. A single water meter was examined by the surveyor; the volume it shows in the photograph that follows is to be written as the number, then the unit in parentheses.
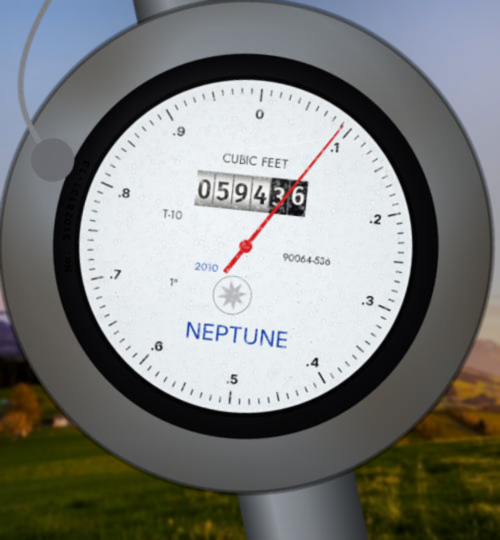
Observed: 59436.09 (ft³)
